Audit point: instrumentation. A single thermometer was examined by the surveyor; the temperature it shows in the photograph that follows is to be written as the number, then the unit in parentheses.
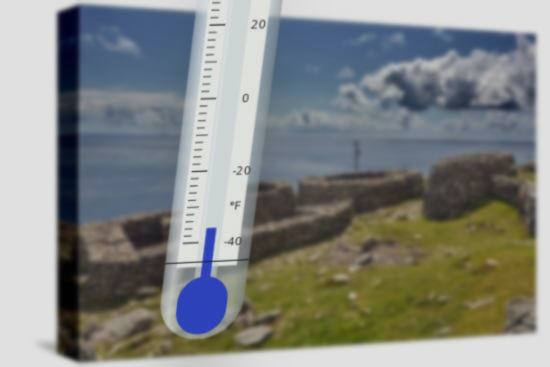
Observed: -36 (°F)
